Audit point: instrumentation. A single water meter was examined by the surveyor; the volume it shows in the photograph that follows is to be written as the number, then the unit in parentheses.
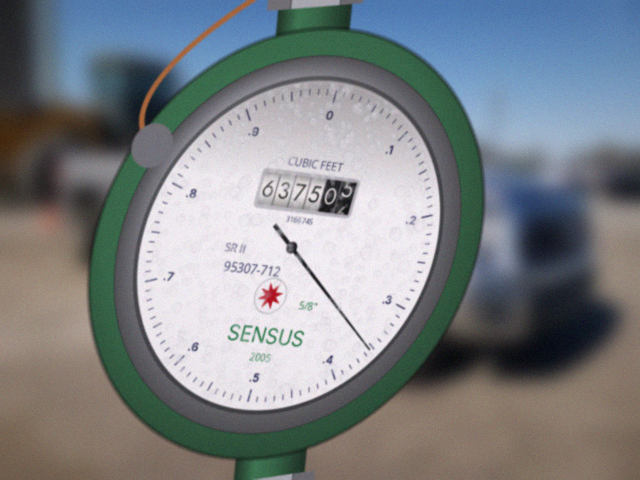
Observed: 637505.35 (ft³)
